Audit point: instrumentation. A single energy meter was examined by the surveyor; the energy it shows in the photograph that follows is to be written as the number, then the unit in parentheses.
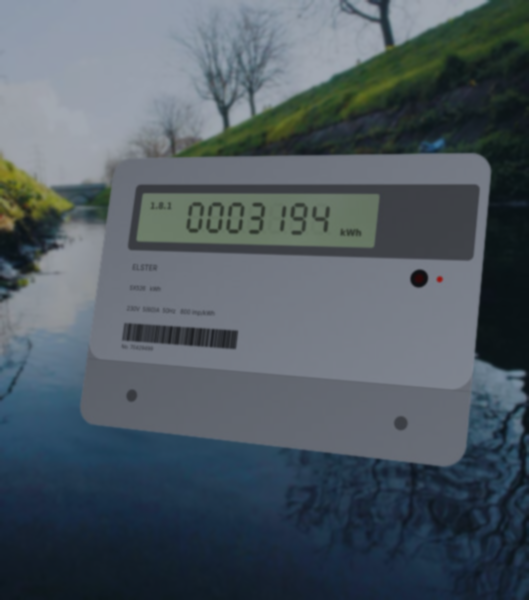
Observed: 3194 (kWh)
